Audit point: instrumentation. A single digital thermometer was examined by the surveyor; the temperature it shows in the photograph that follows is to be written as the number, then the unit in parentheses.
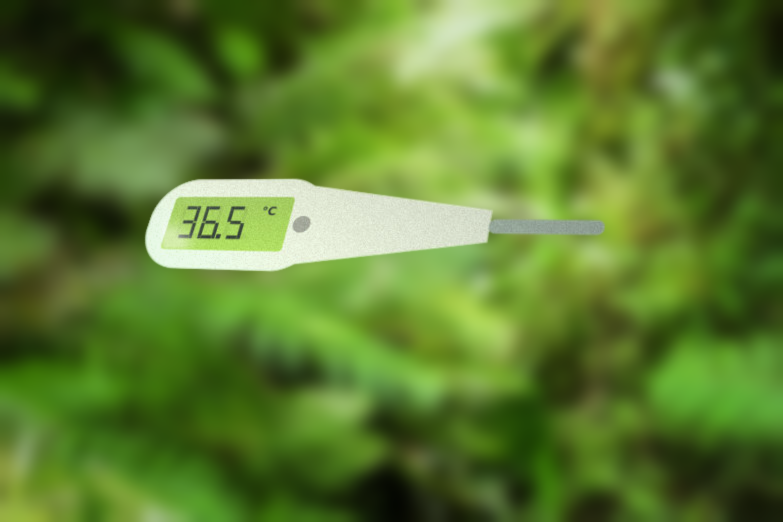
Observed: 36.5 (°C)
